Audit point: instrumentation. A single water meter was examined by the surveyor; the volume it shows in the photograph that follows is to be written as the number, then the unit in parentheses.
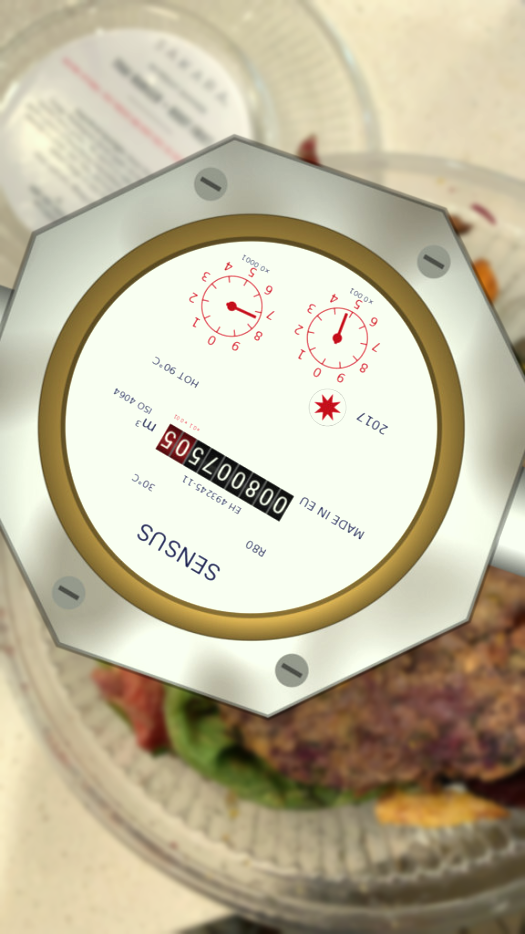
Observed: 80075.0547 (m³)
